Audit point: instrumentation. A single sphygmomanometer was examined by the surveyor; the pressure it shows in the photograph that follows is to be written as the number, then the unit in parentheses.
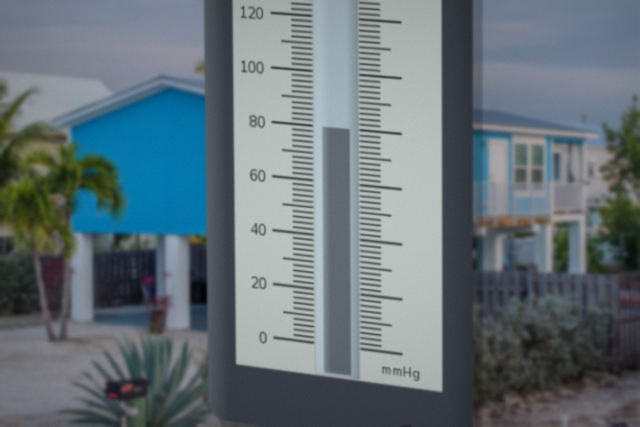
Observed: 80 (mmHg)
